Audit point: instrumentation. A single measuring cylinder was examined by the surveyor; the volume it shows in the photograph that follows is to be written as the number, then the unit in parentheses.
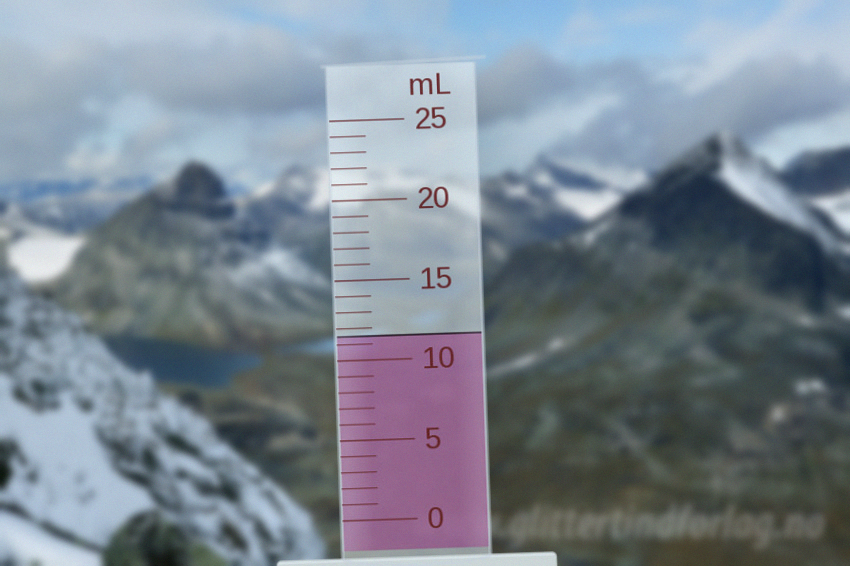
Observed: 11.5 (mL)
